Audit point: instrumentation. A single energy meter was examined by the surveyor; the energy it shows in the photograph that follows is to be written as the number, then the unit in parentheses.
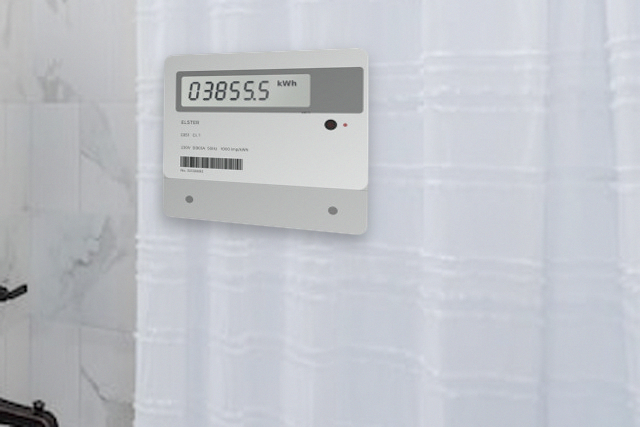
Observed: 3855.5 (kWh)
